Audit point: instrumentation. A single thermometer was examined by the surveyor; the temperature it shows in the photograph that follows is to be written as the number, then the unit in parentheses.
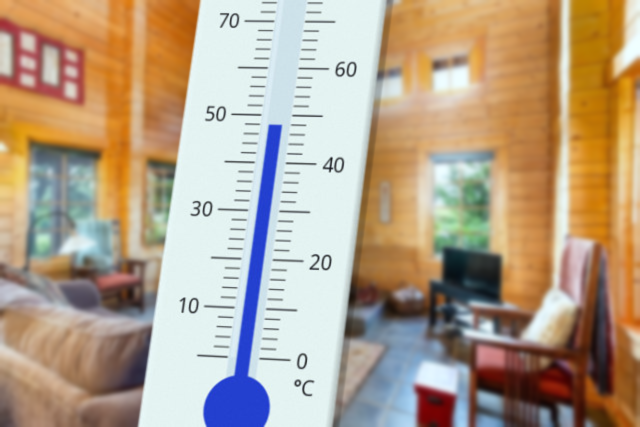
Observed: 48 (°C)
